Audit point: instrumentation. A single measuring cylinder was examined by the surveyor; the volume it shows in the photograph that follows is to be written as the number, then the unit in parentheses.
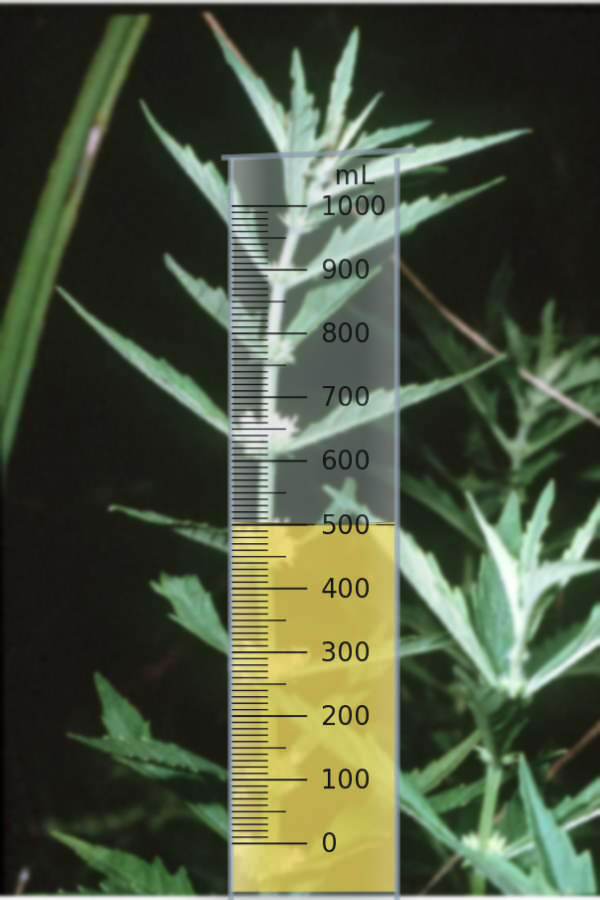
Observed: 500 (mL)
